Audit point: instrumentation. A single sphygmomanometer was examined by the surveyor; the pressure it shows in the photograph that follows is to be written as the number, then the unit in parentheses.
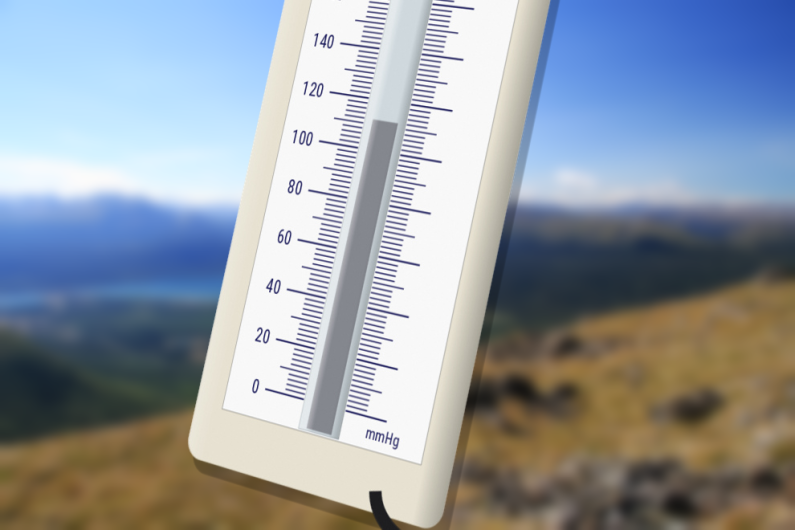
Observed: 112 (mmHg)
